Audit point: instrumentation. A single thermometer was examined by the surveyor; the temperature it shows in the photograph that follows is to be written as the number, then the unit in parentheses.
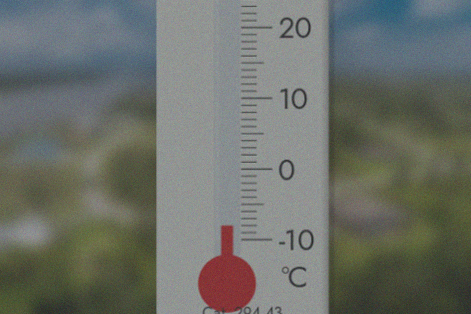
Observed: -8 (°C)
